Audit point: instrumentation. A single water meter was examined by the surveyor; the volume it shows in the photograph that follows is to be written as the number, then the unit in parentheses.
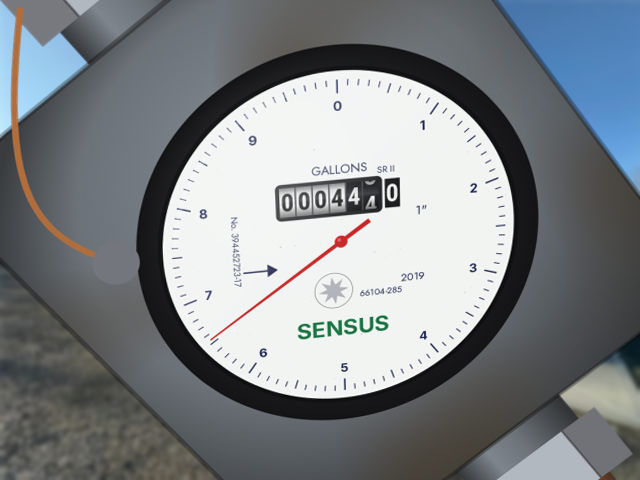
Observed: 4436.5 (gal)
